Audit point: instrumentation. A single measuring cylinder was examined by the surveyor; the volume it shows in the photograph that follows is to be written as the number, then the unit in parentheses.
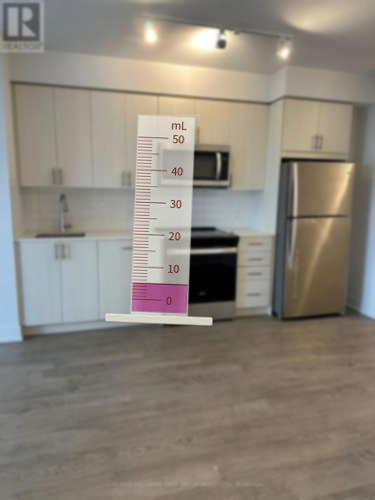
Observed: 5 (mL)
